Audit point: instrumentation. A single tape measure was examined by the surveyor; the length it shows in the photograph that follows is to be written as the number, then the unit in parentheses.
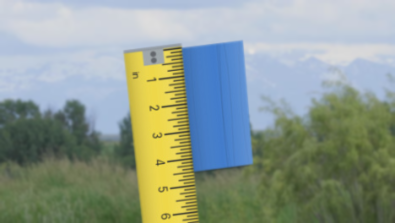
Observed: 4.5 (in)
